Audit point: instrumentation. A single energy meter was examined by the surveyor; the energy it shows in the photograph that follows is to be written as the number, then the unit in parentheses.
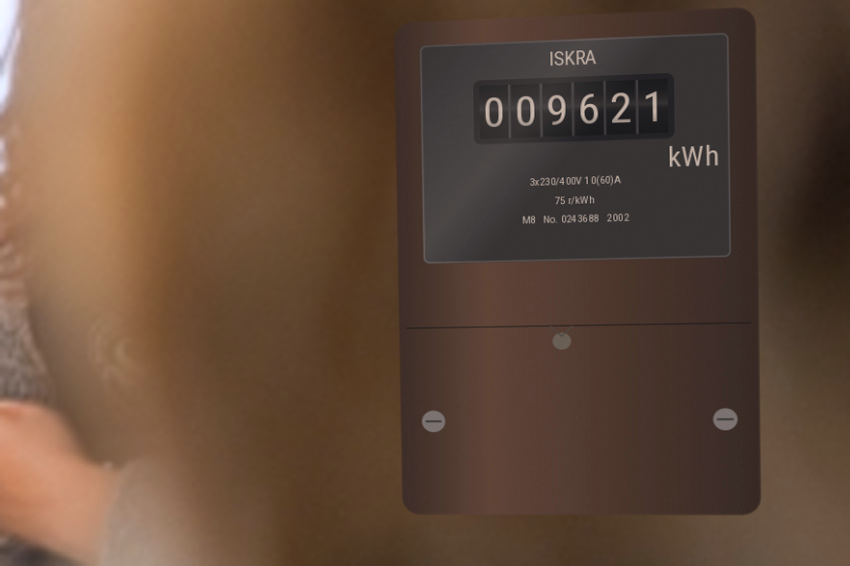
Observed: 9621 (kWh)
